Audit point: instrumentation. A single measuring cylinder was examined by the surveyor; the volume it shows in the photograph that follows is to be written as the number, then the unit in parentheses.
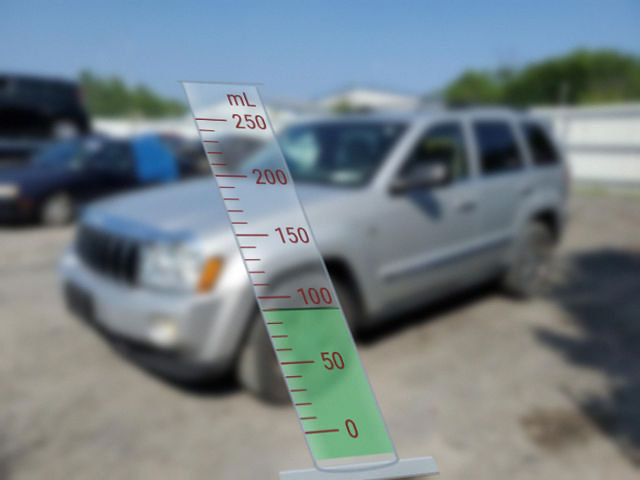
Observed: 90 (mL)
